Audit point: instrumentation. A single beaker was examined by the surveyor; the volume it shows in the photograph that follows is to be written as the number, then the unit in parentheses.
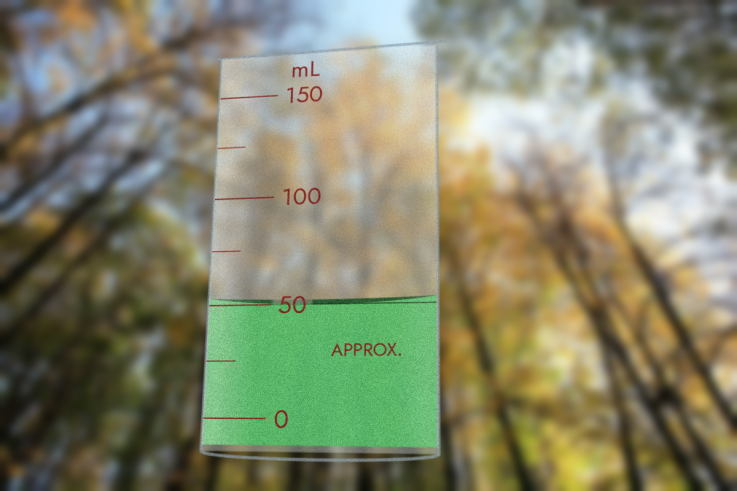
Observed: 50 (mL)
